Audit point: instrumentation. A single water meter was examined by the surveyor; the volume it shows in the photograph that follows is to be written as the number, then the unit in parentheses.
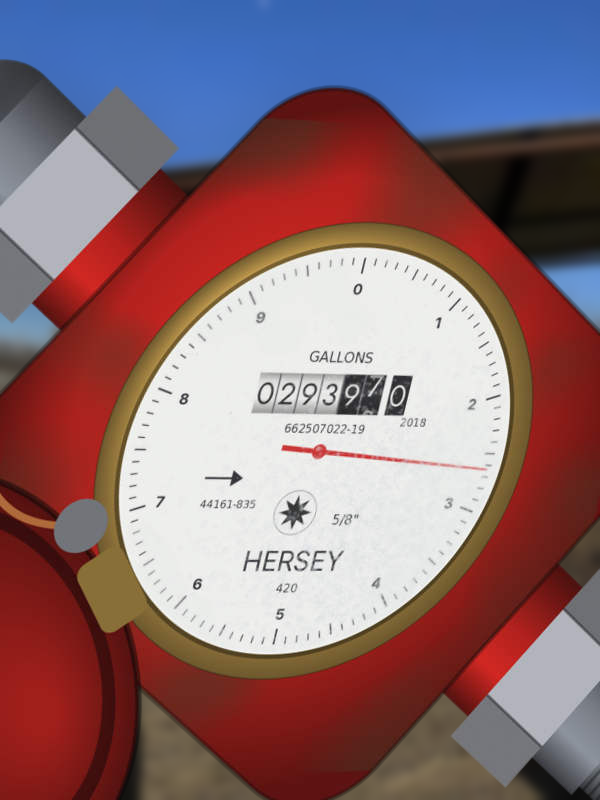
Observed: 293972.6 (gal)
